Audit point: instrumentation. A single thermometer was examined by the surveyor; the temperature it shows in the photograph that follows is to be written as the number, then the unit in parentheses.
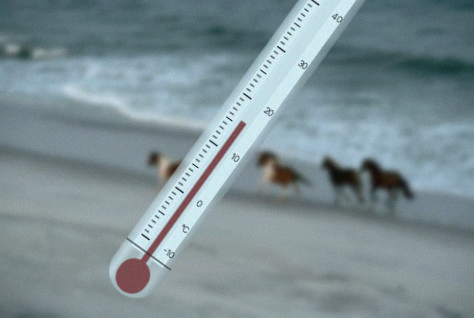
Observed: 16 (°C)
